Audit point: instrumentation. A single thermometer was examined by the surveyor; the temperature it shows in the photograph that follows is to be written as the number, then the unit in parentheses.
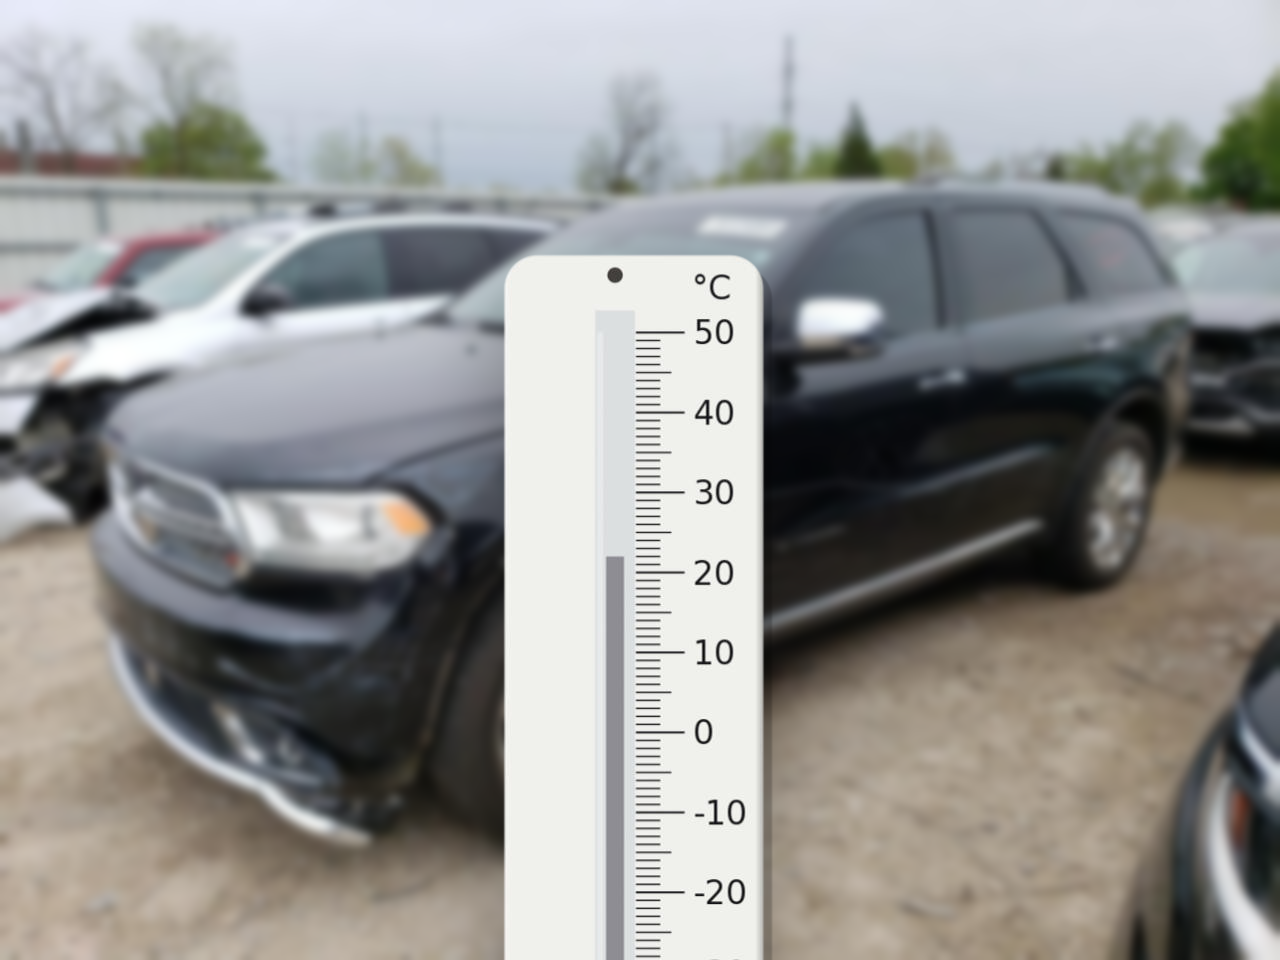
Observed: 22 (°C)
